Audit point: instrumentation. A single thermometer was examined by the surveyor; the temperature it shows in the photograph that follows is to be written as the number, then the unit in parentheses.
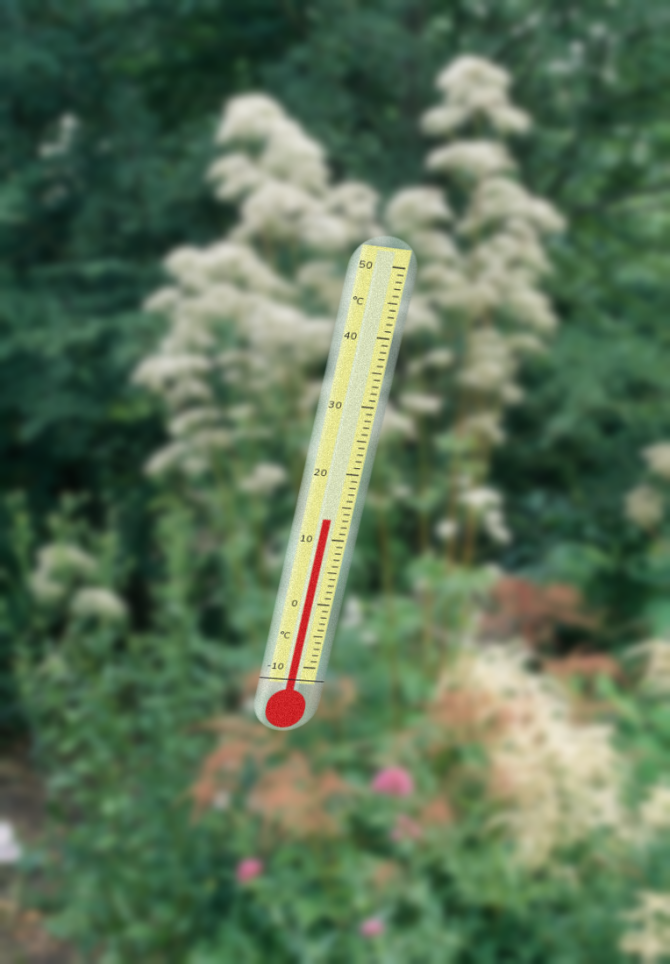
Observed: 13 (°C)
